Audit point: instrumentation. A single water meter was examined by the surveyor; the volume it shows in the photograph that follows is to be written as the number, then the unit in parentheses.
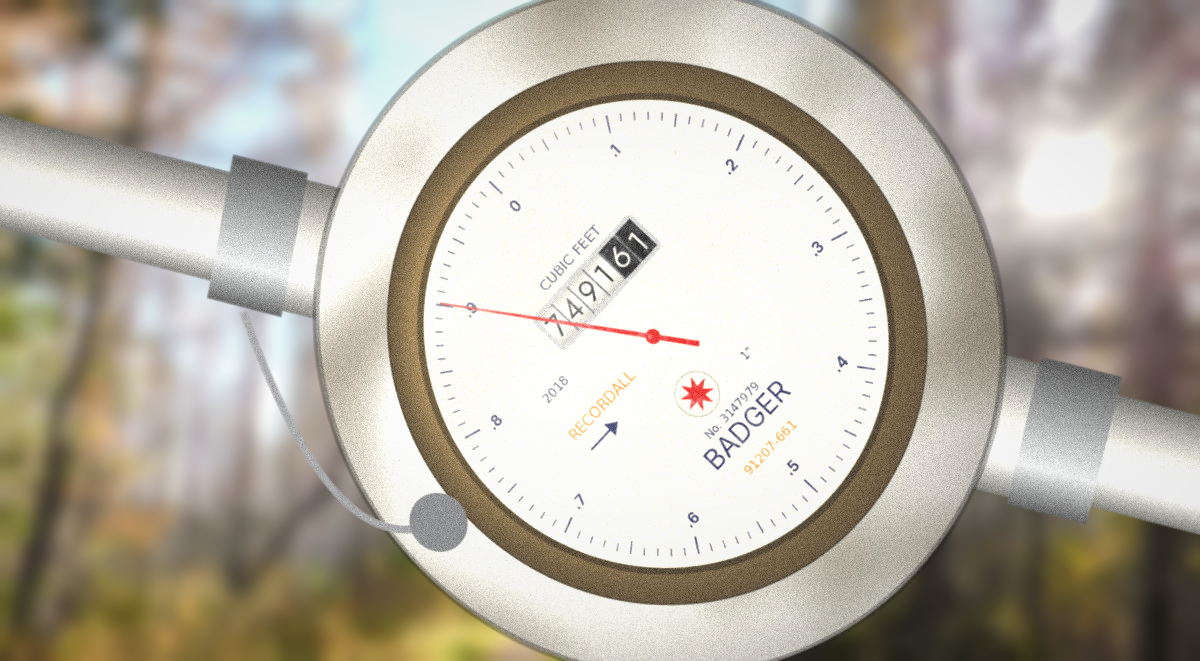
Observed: 749160.90 (ft³)
